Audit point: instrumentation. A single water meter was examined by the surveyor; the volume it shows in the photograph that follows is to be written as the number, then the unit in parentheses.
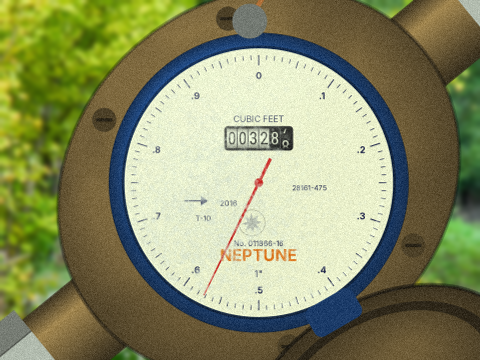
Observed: 3287.57 (ft³)
